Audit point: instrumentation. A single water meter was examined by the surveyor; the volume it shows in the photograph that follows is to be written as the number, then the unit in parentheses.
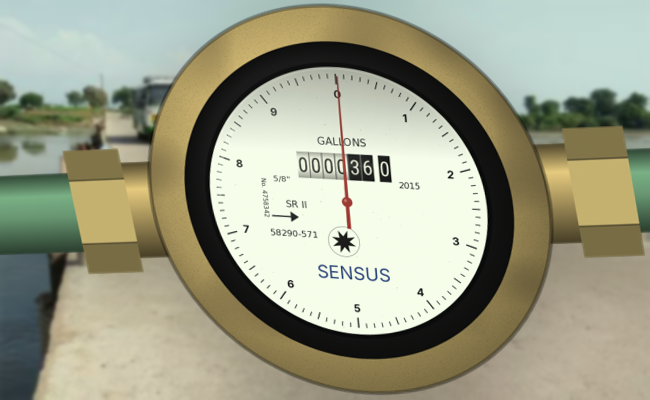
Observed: 360.0 (gal)
